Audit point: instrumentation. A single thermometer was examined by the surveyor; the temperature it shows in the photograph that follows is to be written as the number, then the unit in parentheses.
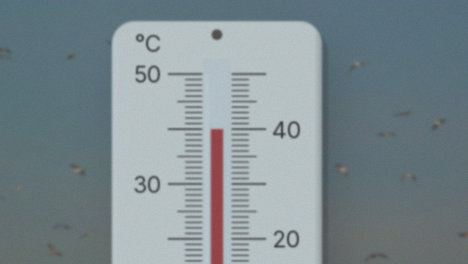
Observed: 40 (°C)
